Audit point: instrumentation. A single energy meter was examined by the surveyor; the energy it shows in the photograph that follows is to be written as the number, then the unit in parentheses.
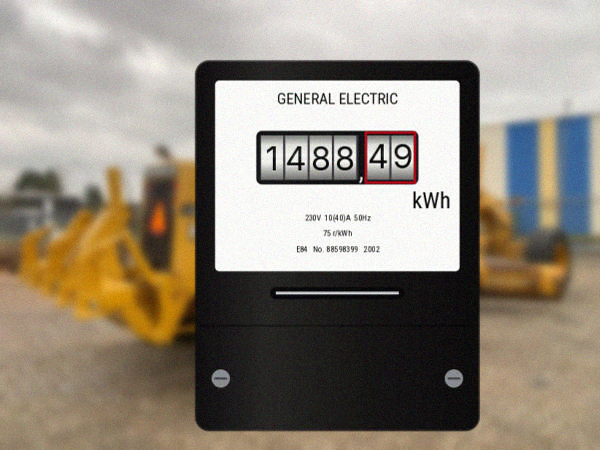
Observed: 1488.49 (kWh)
